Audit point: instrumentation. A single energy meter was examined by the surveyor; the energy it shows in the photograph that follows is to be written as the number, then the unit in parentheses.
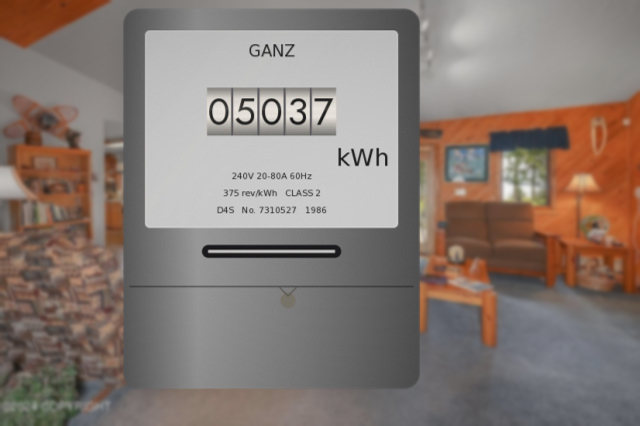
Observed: 5037 (kWh)
